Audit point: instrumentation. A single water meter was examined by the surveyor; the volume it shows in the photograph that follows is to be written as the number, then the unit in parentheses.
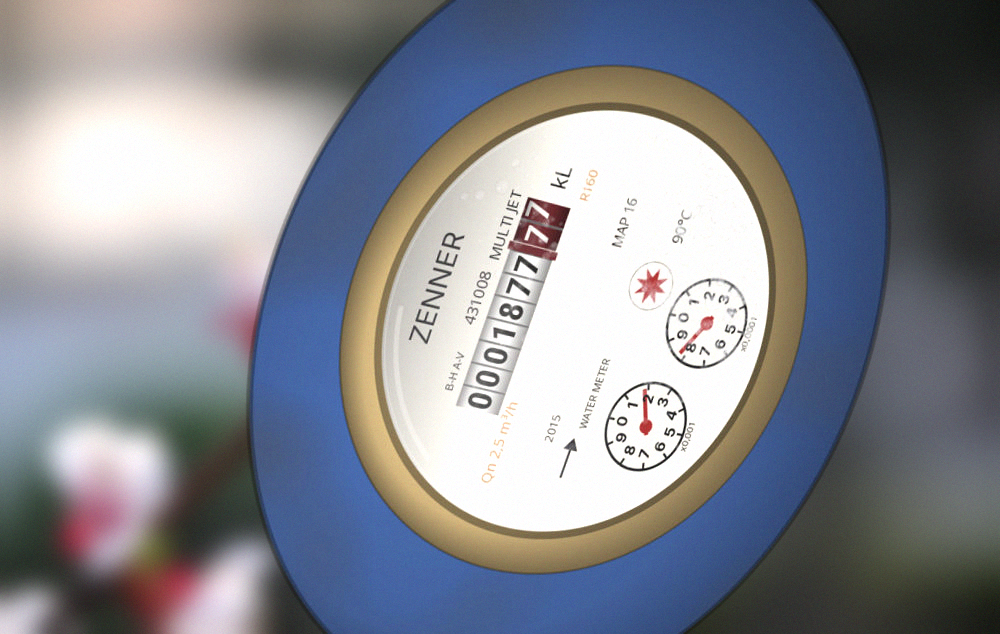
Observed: 1877.7718 (kL)
